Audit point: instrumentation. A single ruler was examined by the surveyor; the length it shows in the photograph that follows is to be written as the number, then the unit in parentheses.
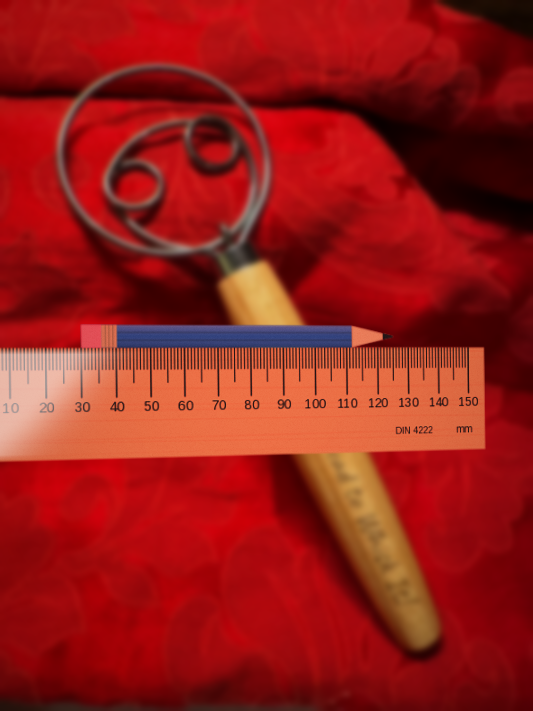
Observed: 95 (mm)
